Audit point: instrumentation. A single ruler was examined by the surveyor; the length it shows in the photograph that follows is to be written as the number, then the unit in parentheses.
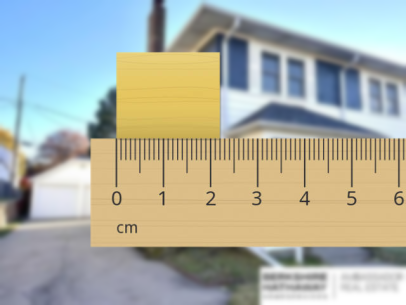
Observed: 2.2 (cm)
